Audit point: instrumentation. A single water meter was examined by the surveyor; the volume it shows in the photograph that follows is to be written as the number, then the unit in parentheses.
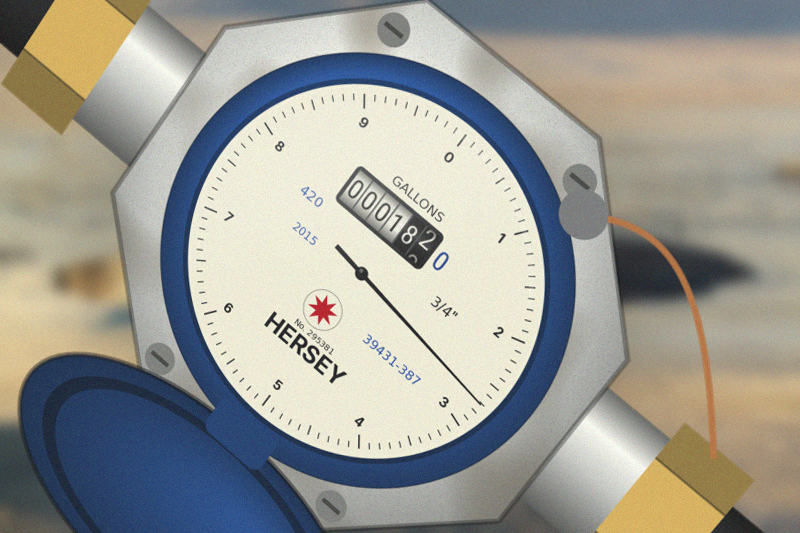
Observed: 1822.7 (gal)
